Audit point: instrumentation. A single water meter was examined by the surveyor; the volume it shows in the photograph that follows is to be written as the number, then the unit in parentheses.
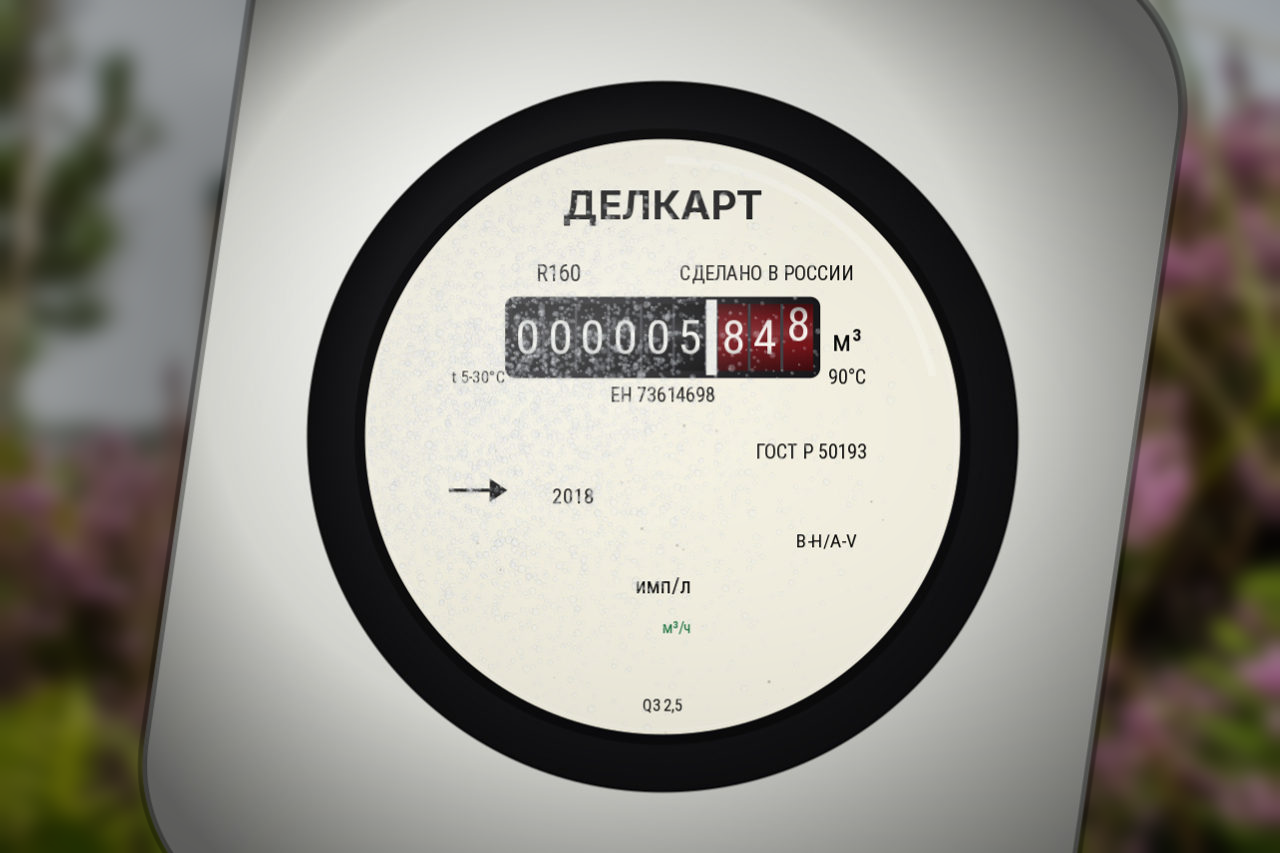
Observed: 5.848 (m³)
